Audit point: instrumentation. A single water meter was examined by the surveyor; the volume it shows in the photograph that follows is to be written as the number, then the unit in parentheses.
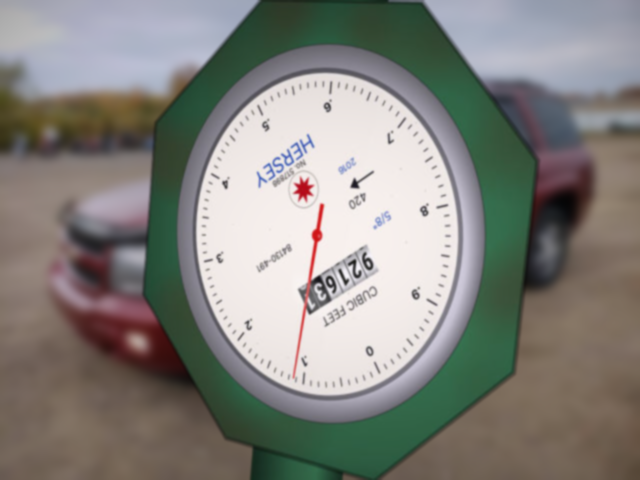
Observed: 921631.11 (ft³)
